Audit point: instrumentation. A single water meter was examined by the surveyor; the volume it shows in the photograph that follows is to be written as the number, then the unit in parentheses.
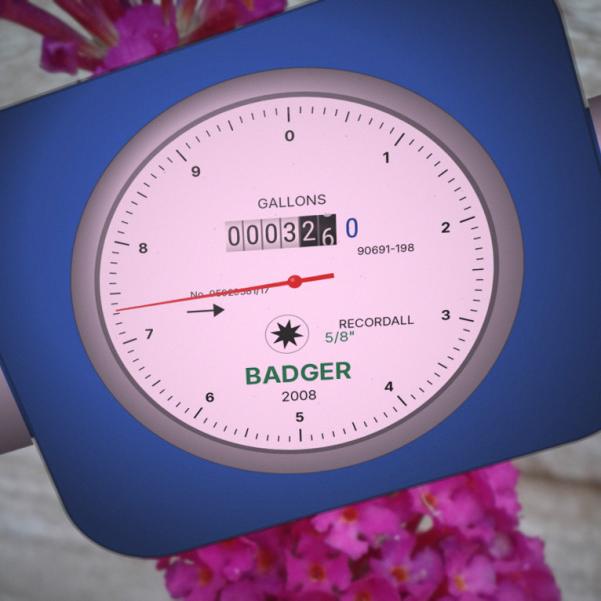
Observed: 3257.3 (gal)
